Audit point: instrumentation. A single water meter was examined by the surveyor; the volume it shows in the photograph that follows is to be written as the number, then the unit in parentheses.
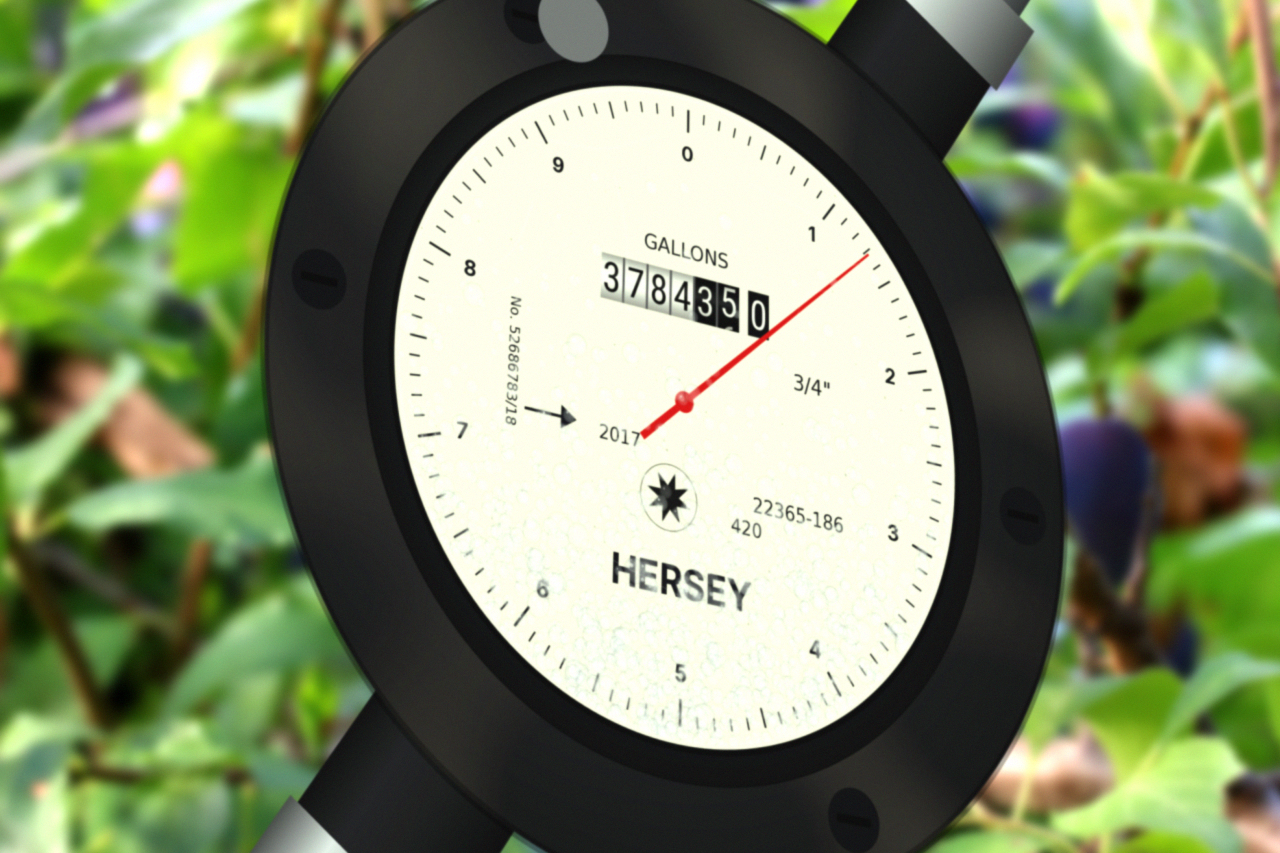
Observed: 3784351.3 (gal)
